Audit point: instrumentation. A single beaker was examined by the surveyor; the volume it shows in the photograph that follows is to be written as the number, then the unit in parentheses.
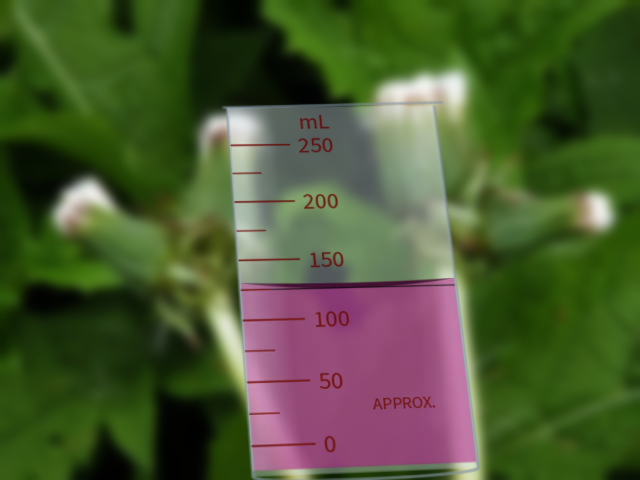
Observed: 125 (mL)
